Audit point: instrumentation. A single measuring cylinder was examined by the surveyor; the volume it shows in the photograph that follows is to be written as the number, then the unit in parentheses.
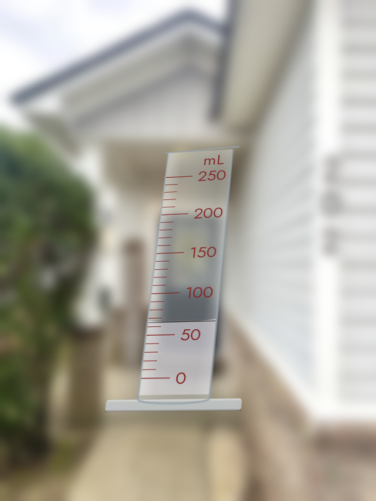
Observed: 65 (mL)
